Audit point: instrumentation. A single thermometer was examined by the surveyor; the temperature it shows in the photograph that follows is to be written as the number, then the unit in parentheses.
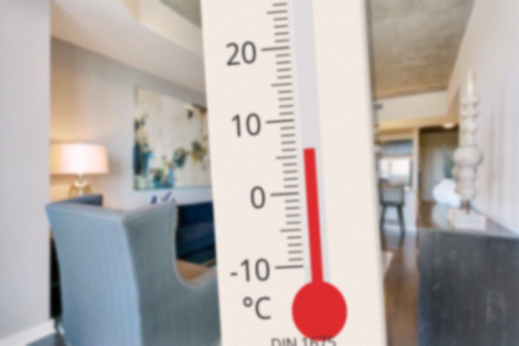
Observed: 6 (°C)
